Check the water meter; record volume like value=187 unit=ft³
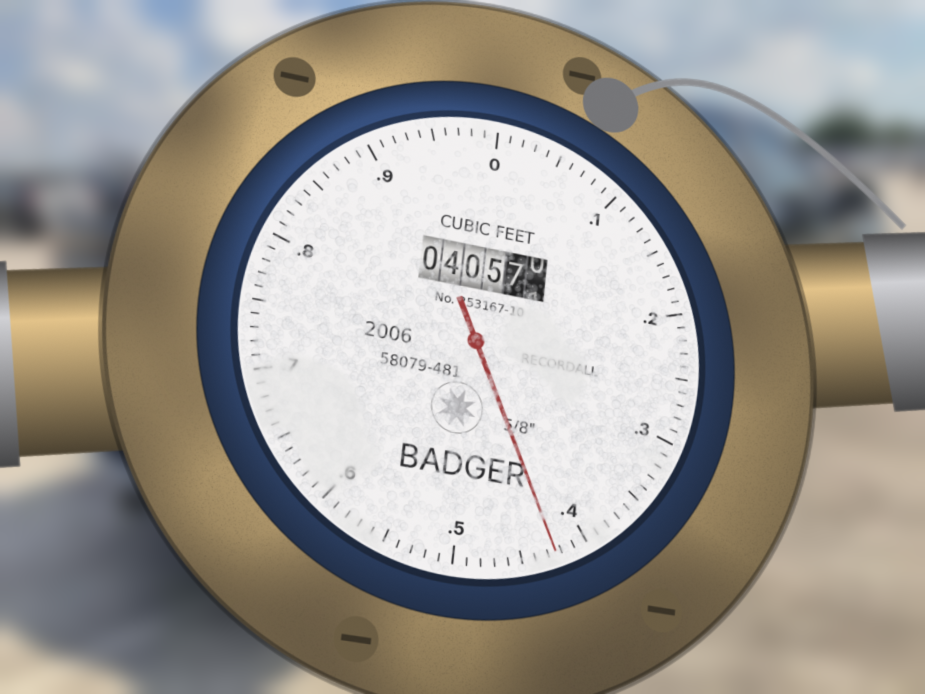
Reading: value=40570.42 unit=ft³
